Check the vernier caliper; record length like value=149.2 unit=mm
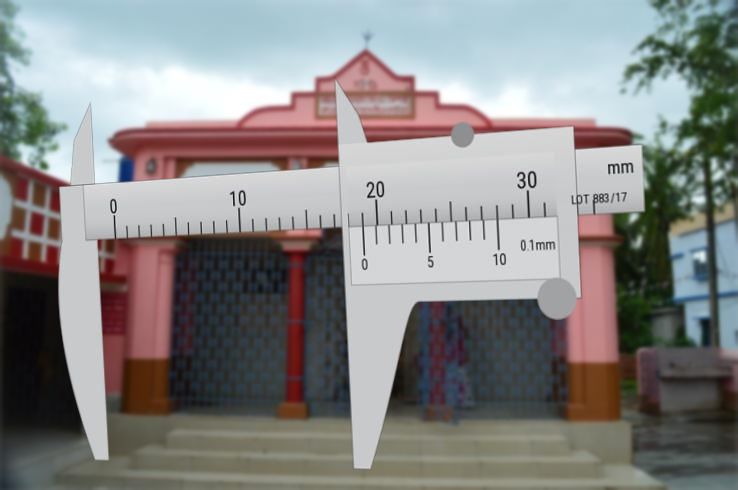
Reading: value=19.0 unit=mm
